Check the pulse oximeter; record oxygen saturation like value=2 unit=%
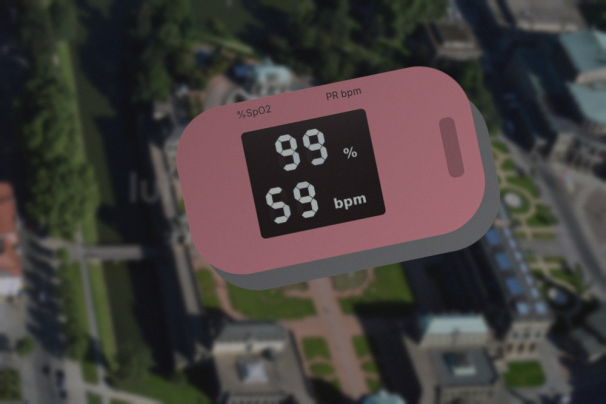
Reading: value=99 unit=%
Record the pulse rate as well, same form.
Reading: value=59 unit=bpm
